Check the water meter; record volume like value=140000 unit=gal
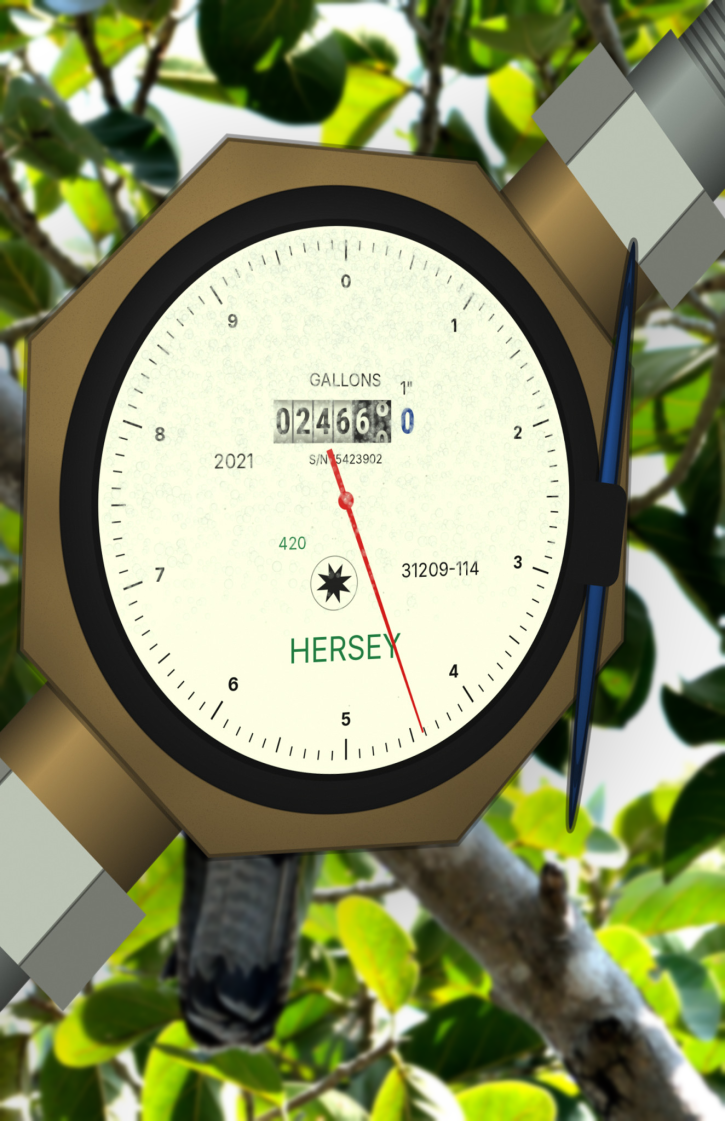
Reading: value=246684.4 unit=gal
